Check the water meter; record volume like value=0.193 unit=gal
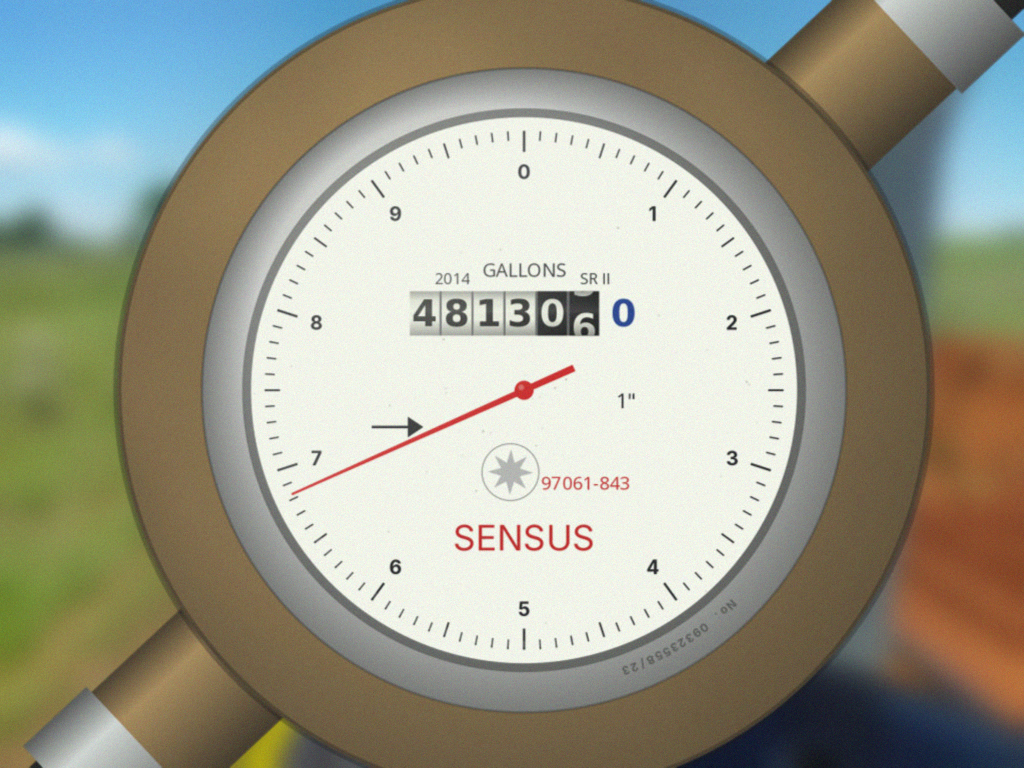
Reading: value=4813056.8 unit=gal
